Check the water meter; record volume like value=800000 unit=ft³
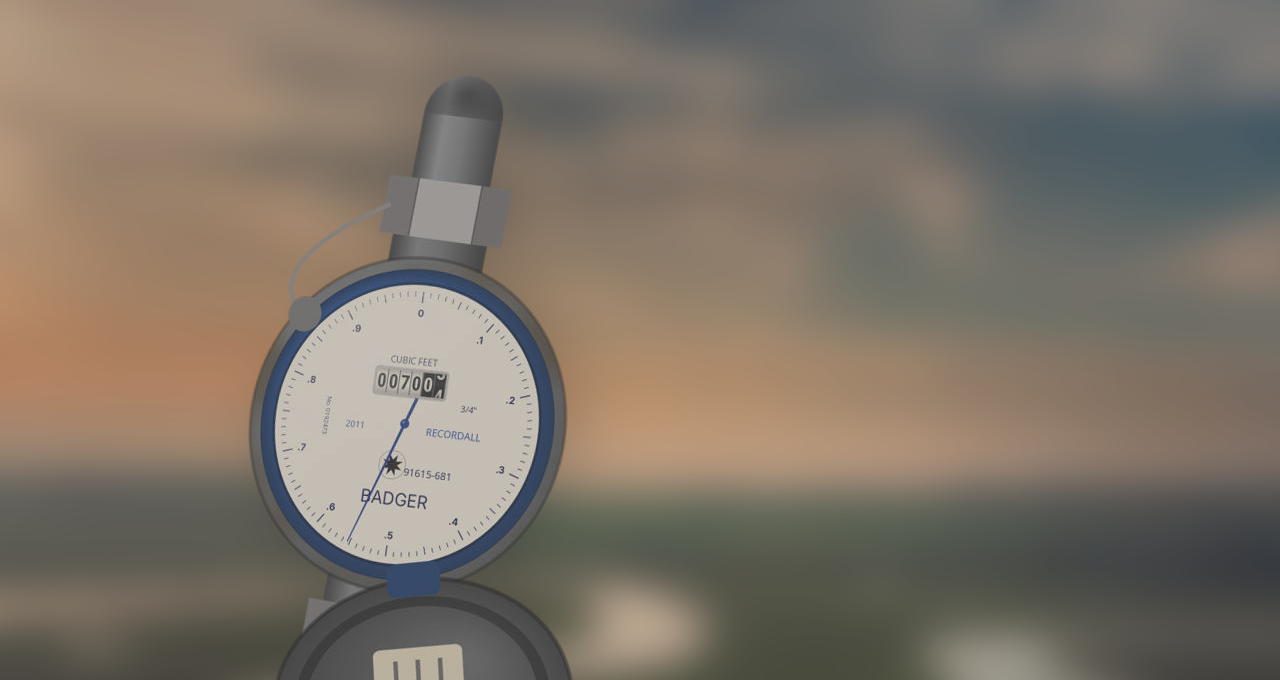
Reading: value=7003.55 unit=ft³
